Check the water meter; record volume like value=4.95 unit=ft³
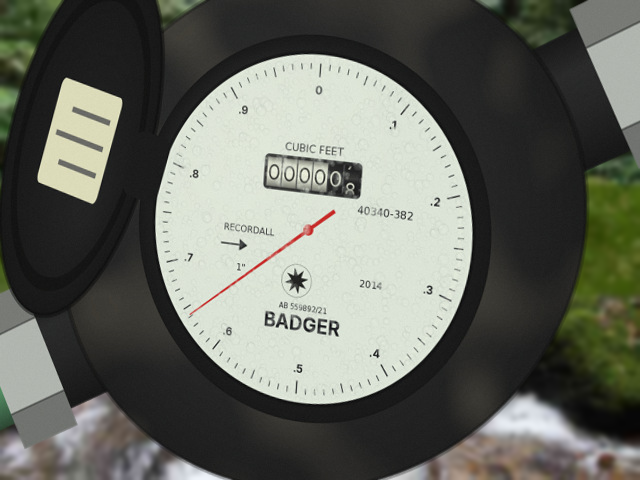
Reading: value=7.64 unit=ft³
